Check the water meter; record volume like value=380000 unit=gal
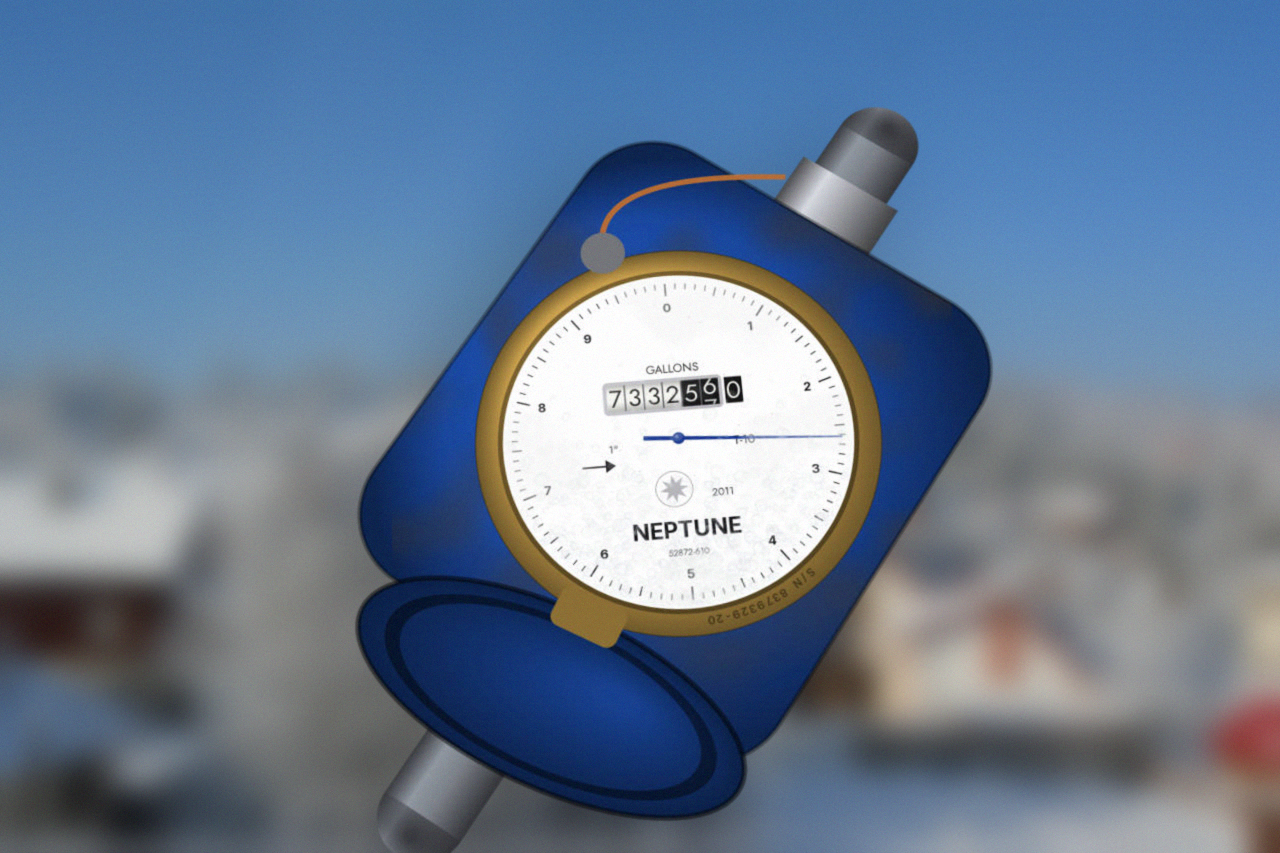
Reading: value=7332562.6 unit=gal
